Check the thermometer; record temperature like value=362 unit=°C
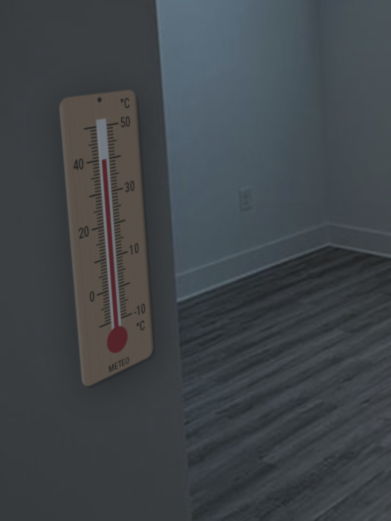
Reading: value=40 unit=°C
